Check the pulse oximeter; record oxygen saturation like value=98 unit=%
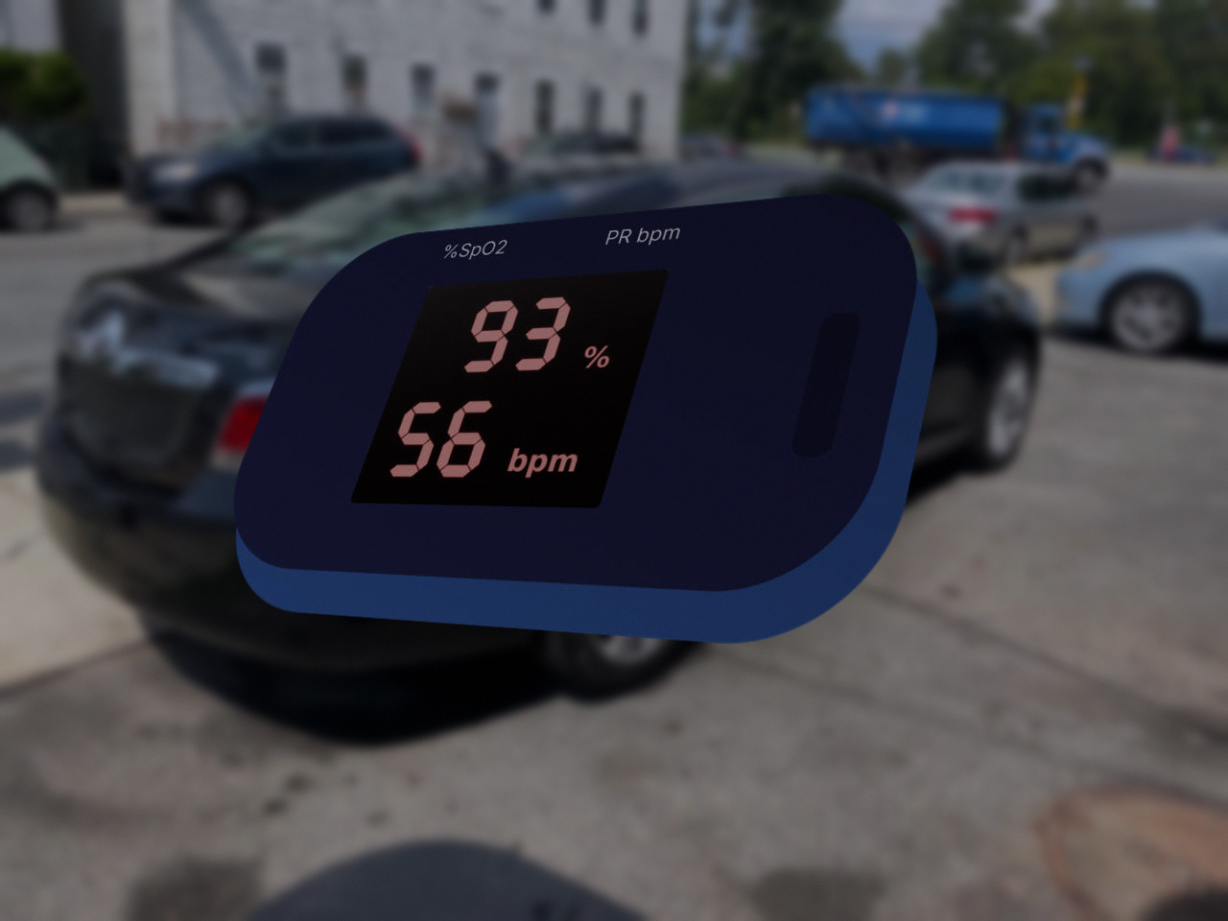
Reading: value=93 unit=%
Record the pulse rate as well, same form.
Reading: value=56 unit=bpm
